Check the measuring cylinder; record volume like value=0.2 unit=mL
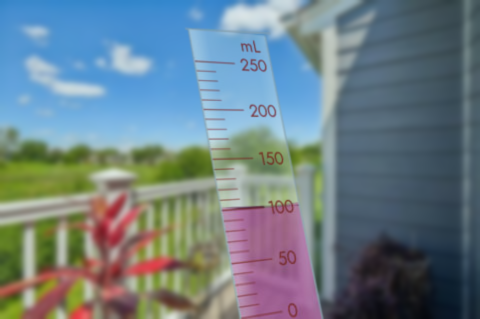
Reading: value=100 unit=mL
